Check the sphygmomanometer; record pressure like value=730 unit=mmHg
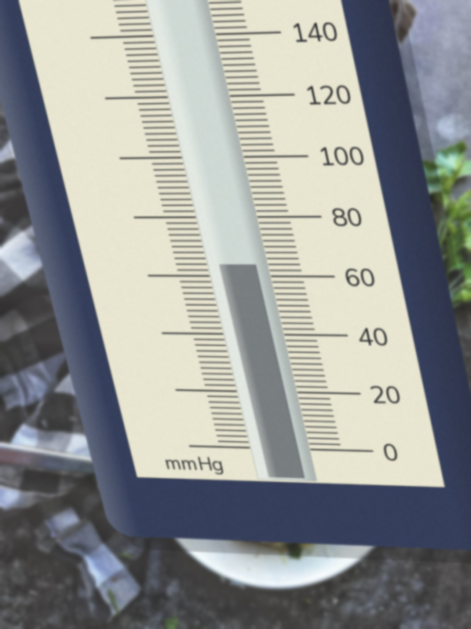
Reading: value=64 unit=mmHg
